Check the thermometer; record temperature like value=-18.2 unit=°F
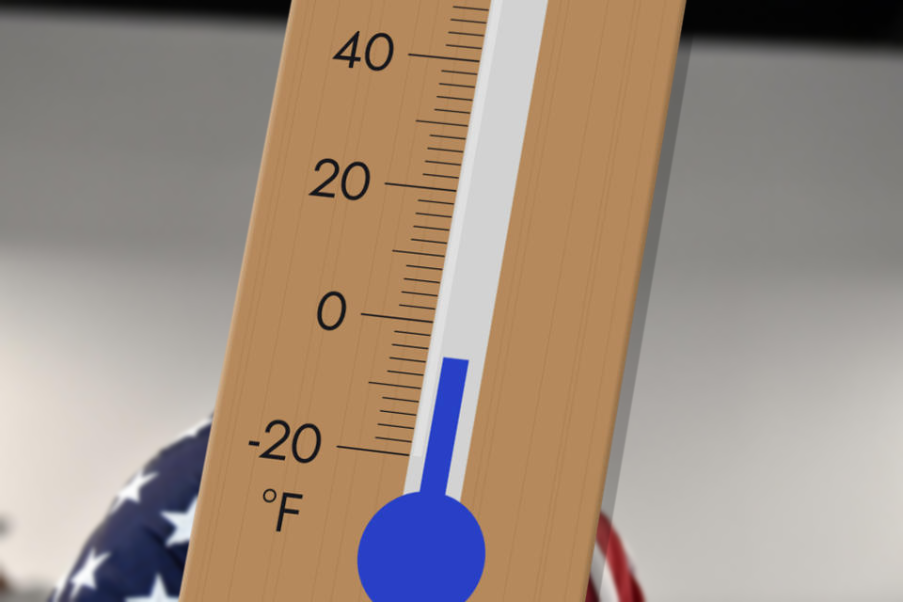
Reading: value=-5 unit=°F
